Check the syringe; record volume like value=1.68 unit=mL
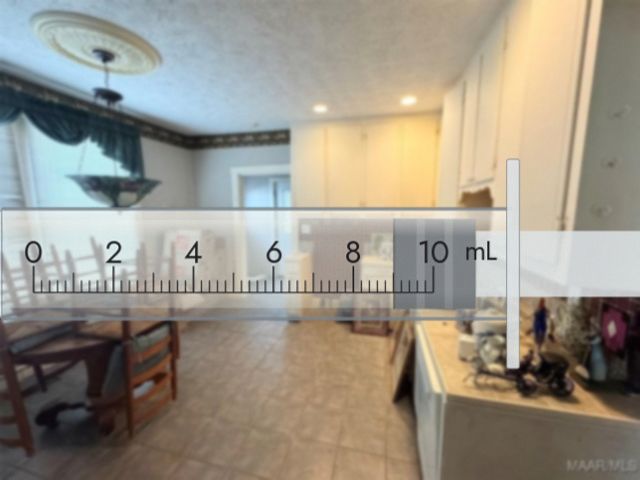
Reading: value=9 unit=mL
